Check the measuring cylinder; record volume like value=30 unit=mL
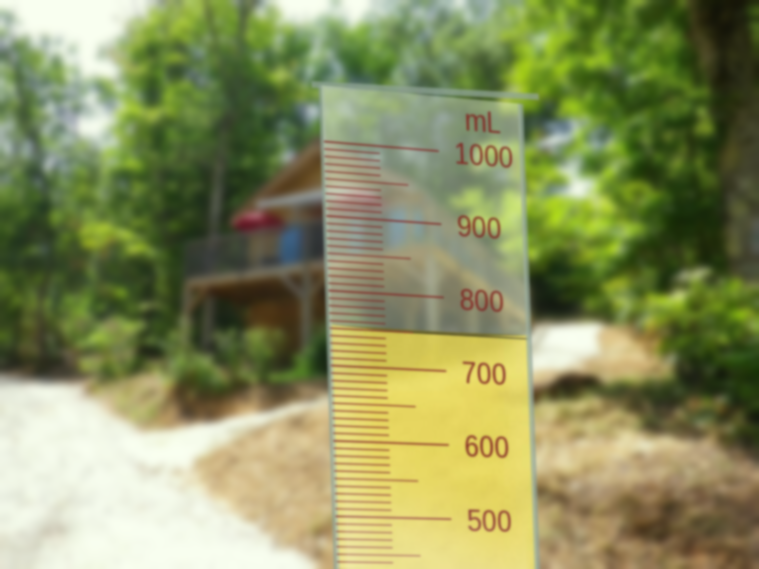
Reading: value=750 unit=mL
